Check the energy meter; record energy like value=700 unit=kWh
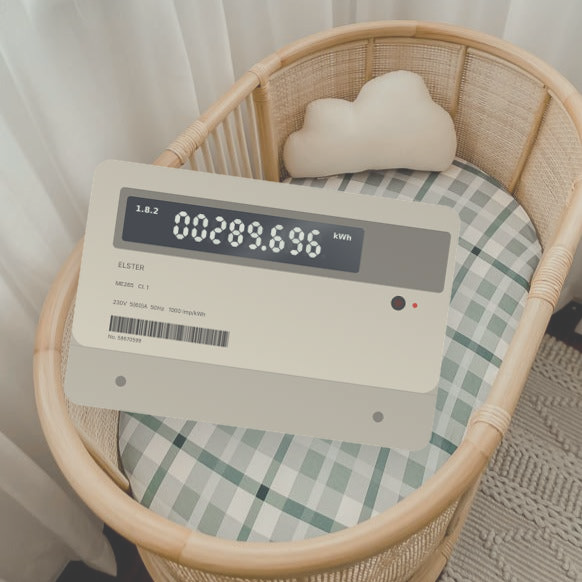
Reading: value=289.696 unit=kWh
